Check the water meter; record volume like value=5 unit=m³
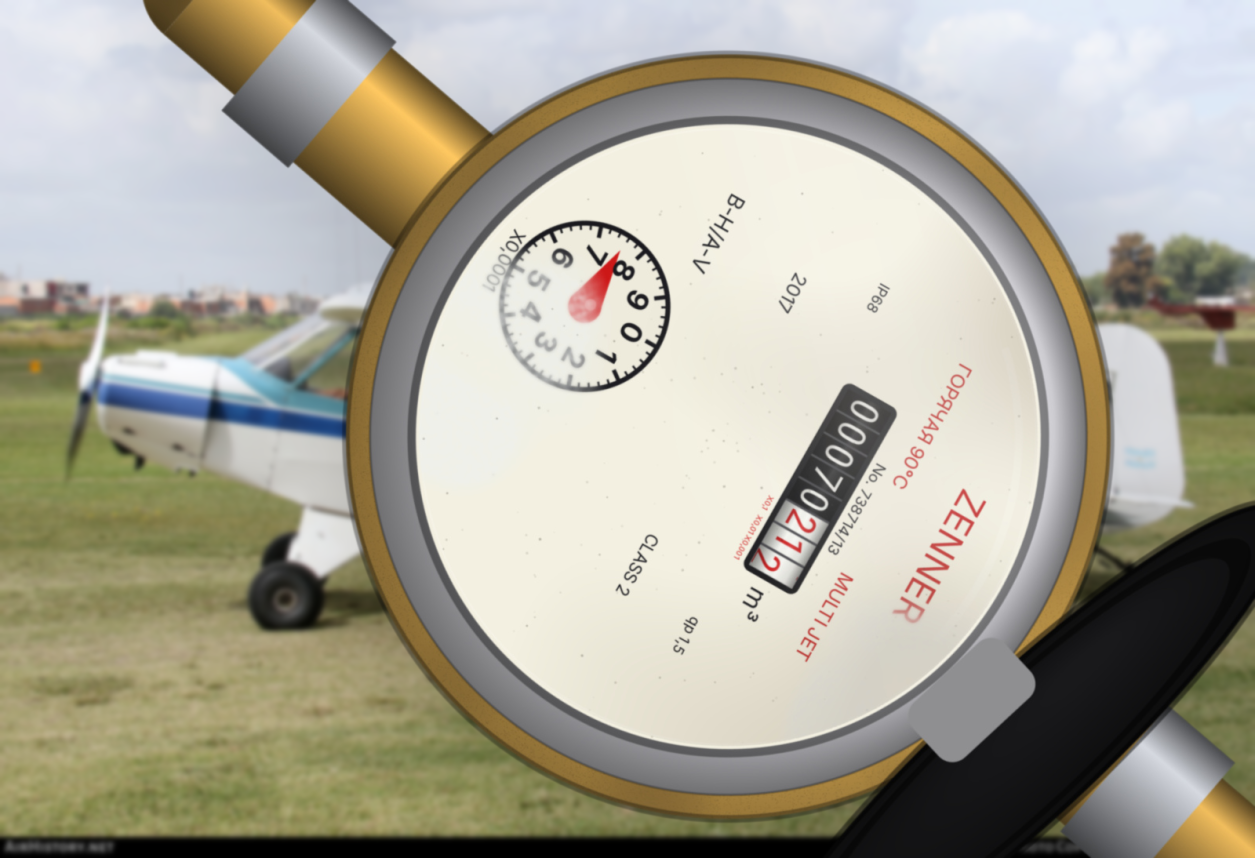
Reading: value=70.2117 unit=m³
